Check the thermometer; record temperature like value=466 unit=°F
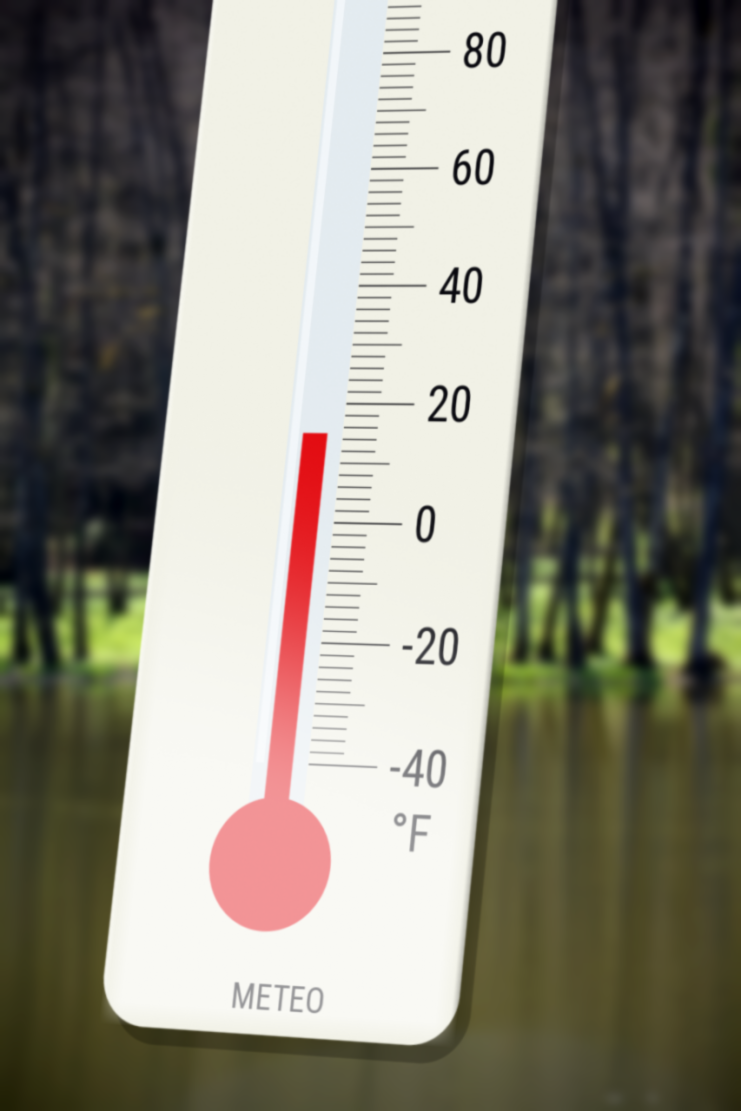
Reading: value=15 unit=°F
